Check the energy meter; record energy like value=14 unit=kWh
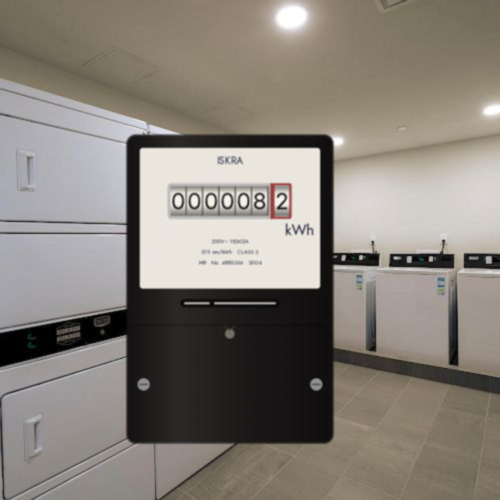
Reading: value=8.2 unit=kWh
